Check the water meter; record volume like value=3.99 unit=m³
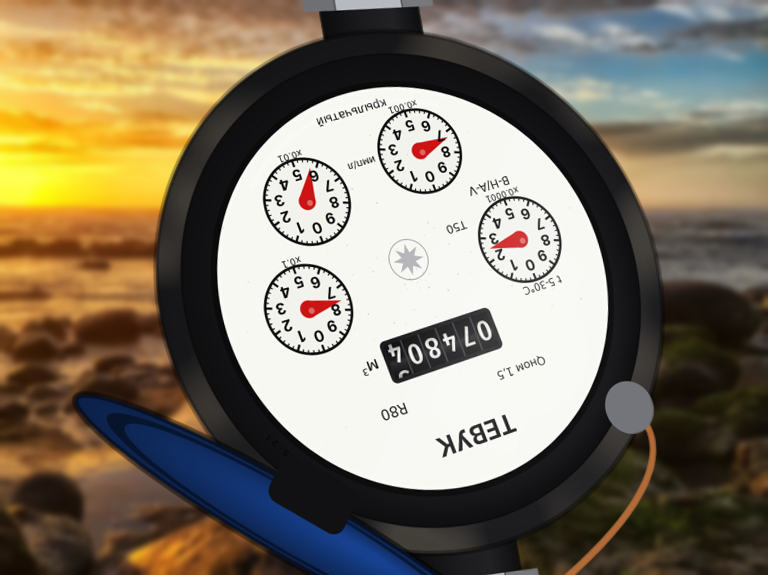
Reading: value=74803.7572 unit=m³
